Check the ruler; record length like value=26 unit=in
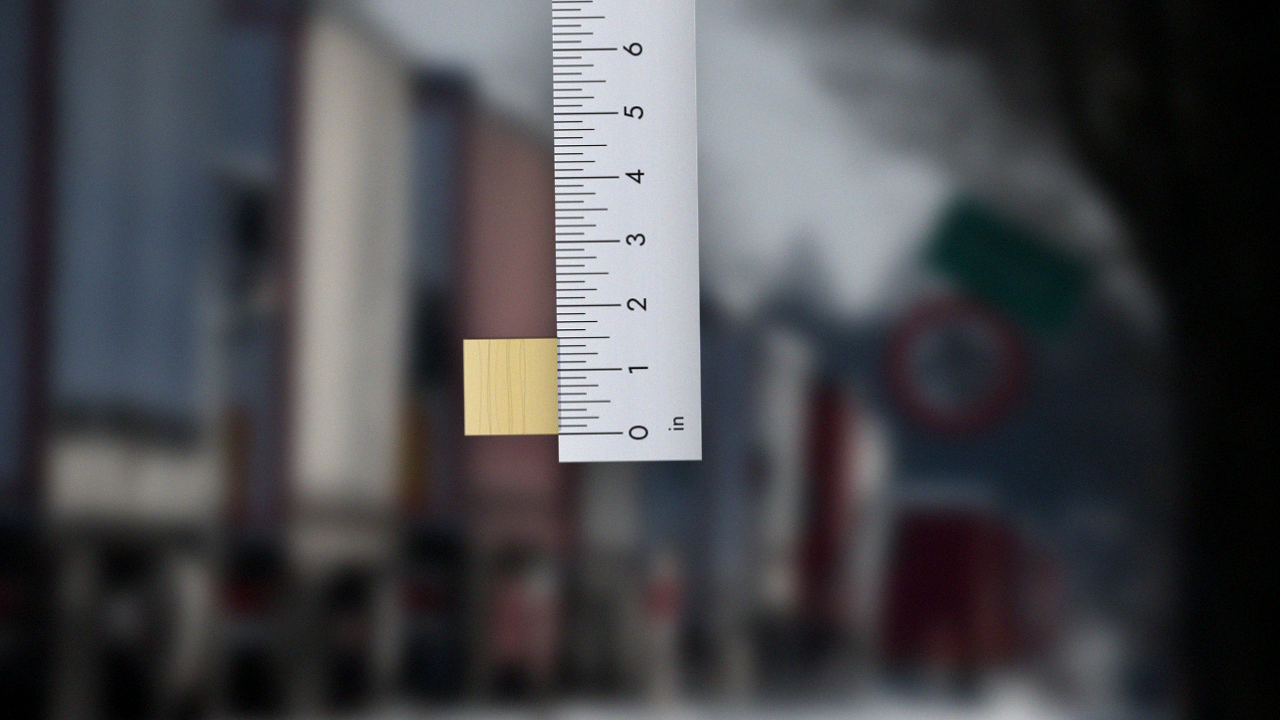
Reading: value=1.5 unit=in
